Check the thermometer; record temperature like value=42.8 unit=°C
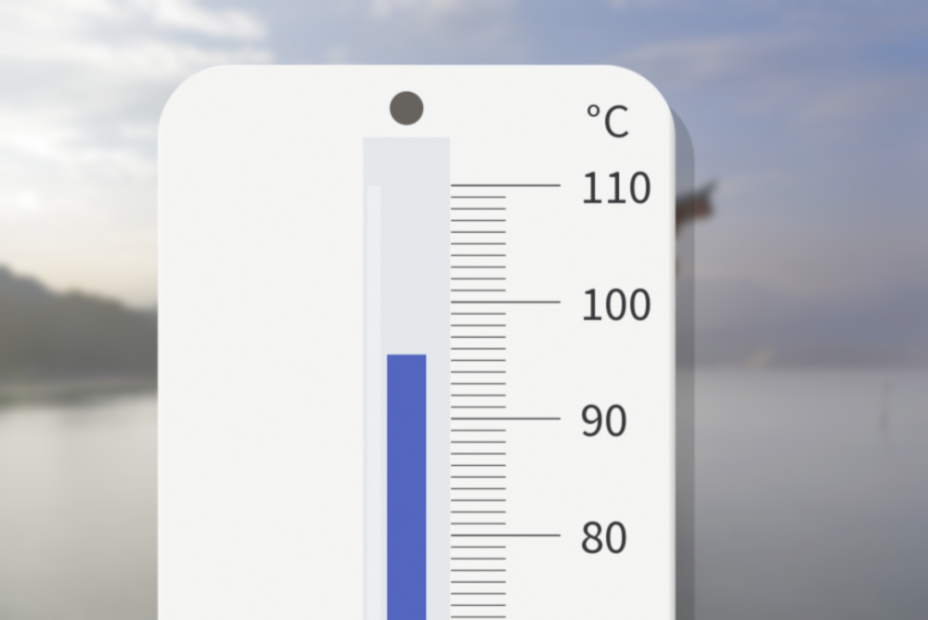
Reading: value=95.5 unit=°C
